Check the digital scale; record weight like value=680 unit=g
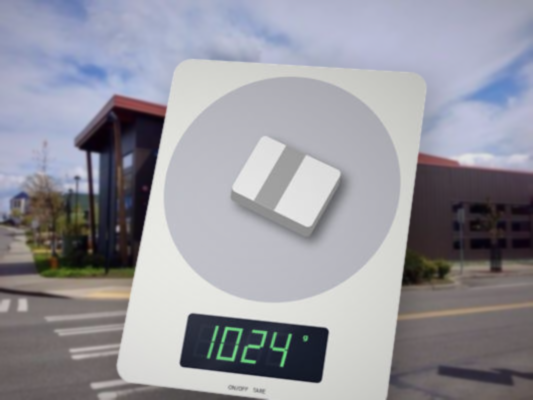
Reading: value=1024 unit=g
